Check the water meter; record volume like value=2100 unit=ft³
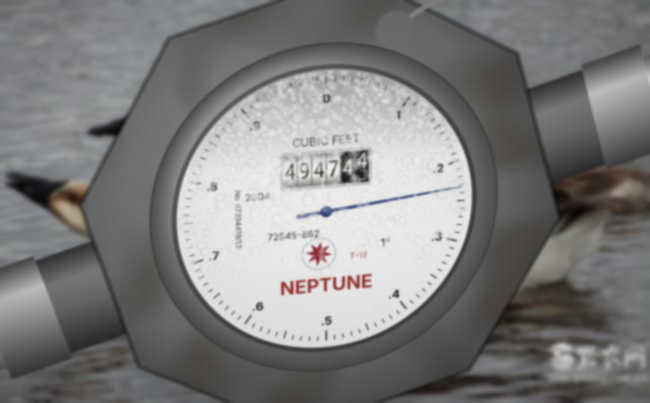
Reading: value=494744.23 unit=ft³
